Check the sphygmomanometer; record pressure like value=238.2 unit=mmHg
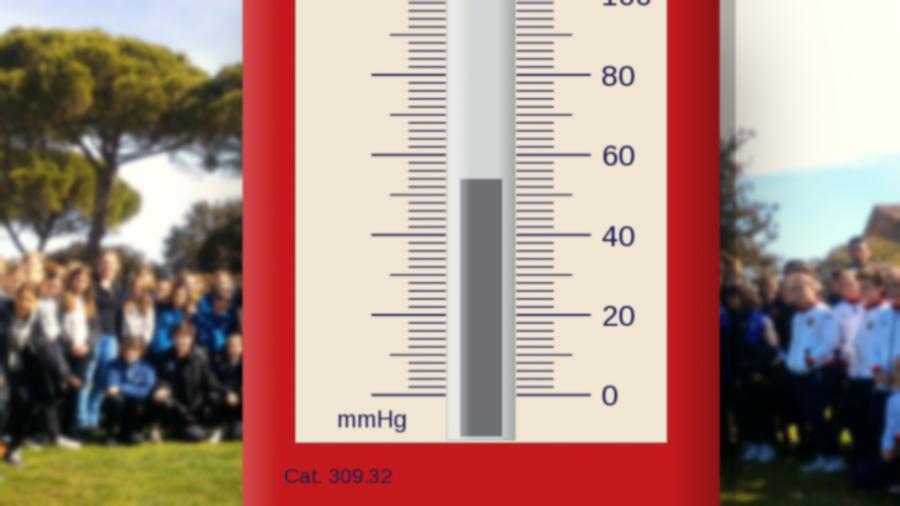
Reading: value=54 unit=mmHg
